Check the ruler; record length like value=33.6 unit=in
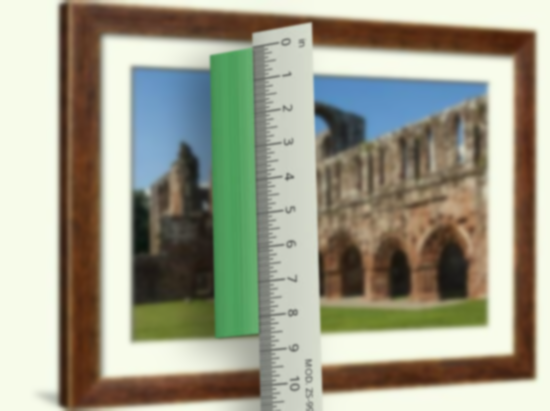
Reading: value=8.5 unit=in
